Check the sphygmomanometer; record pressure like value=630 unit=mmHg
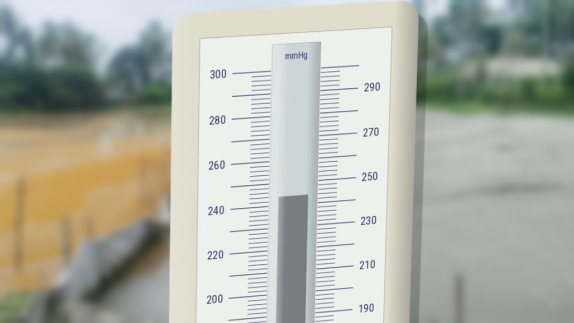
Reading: value=244 unit=mmHg
